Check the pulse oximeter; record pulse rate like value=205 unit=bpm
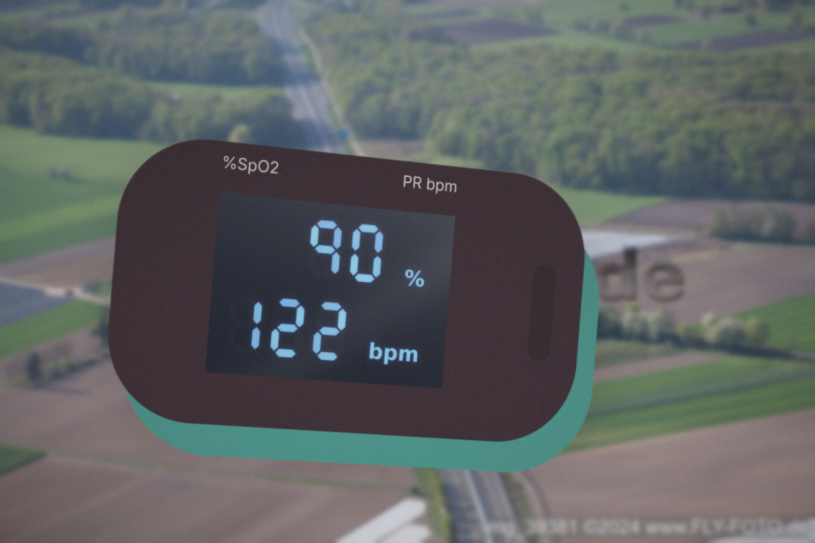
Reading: value=122 unit=bpm
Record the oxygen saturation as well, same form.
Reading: value=90 unit=%
